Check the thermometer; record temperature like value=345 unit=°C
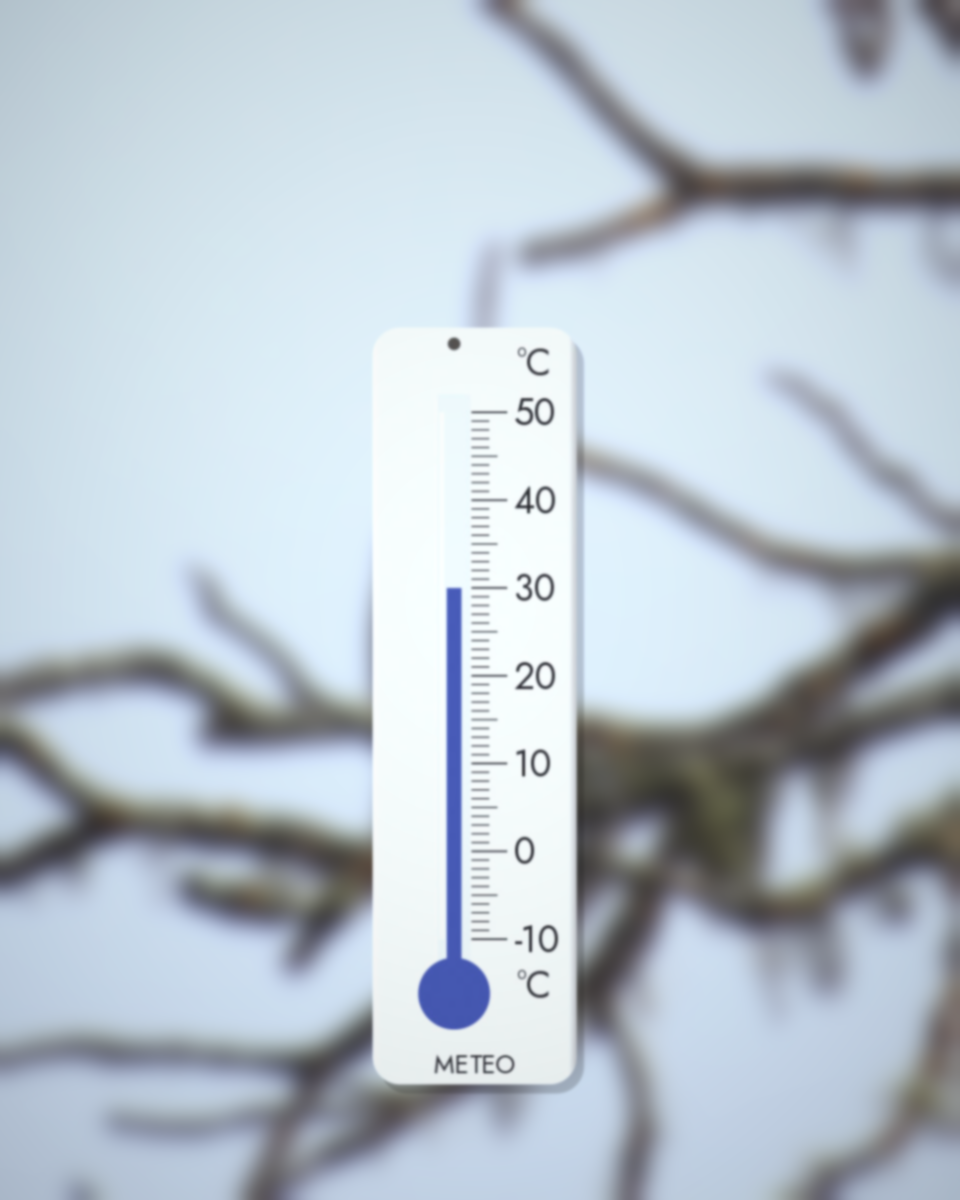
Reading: value=30 unit=°C
